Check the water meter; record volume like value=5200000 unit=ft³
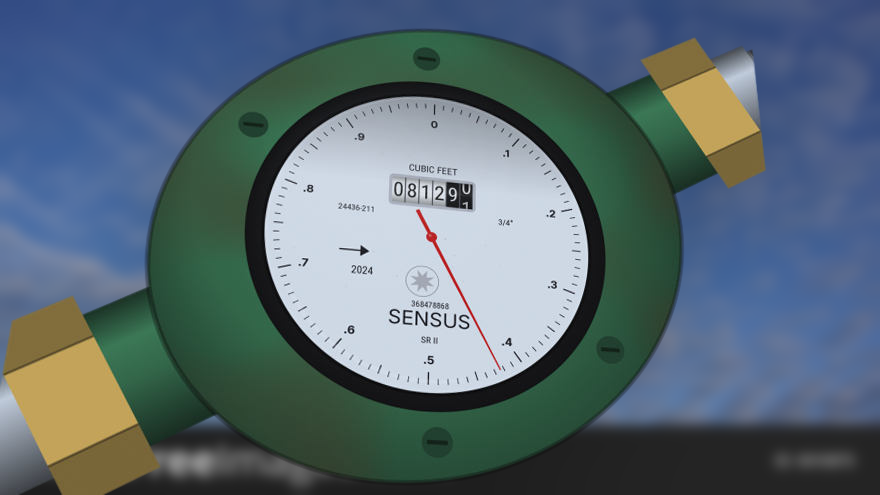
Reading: value=81290.42 unit=ft³
